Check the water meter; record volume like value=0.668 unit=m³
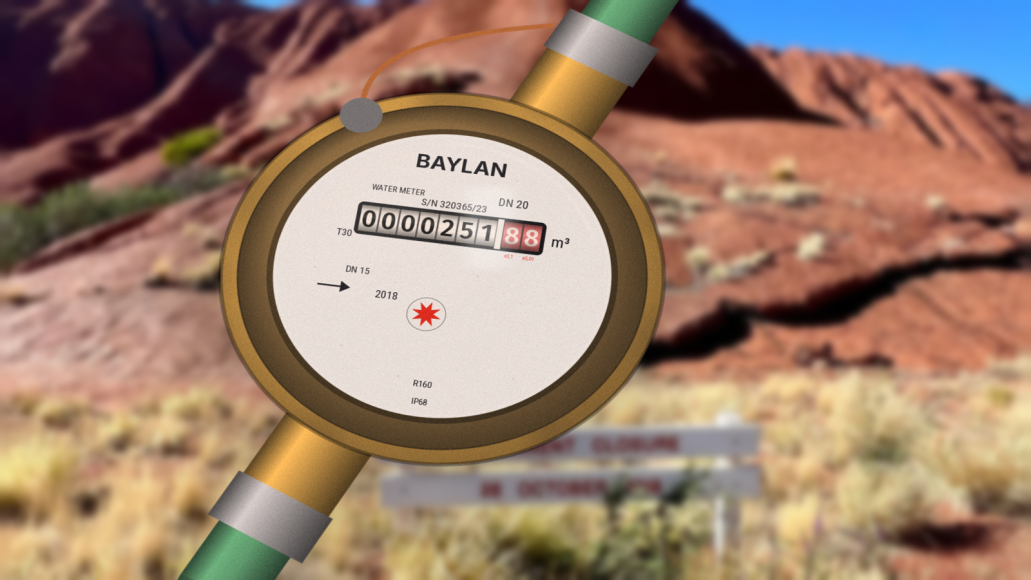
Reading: value=251.88 unit=m³
